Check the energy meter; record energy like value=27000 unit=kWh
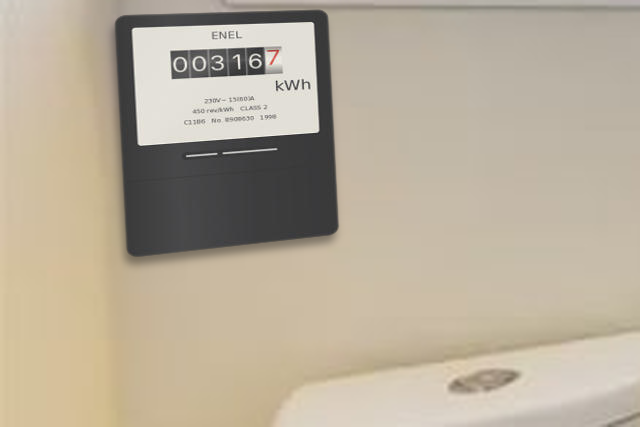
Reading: value=316.7 unit=kWh
